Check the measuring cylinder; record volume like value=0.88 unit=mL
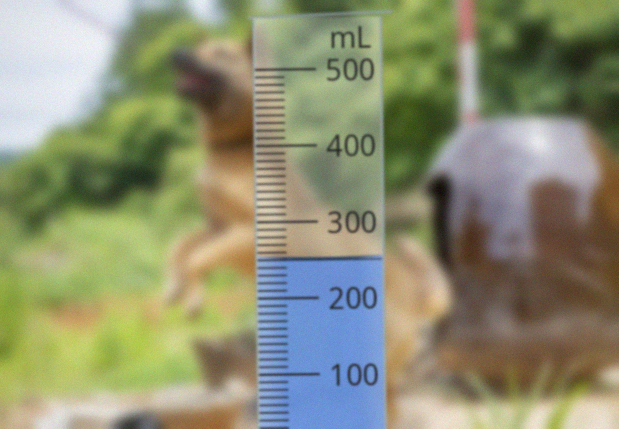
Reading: value=250 unit=mL
